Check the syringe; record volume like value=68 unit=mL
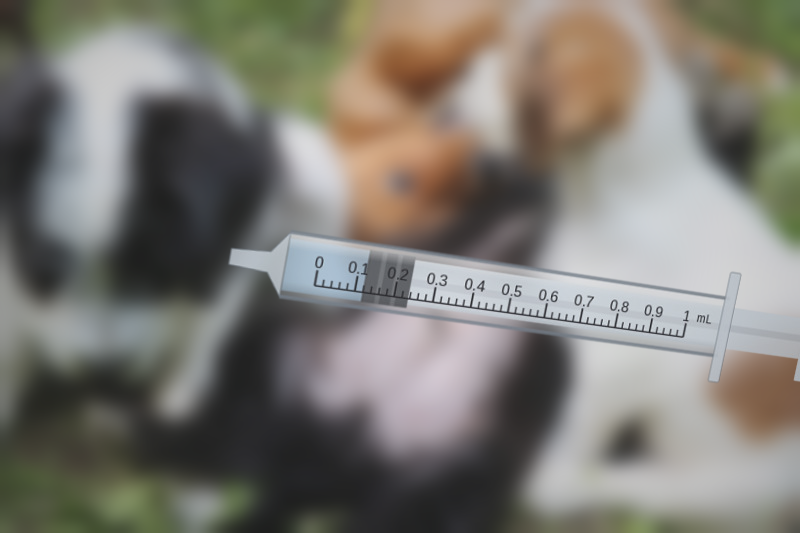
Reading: value=0.12 unit=mL
